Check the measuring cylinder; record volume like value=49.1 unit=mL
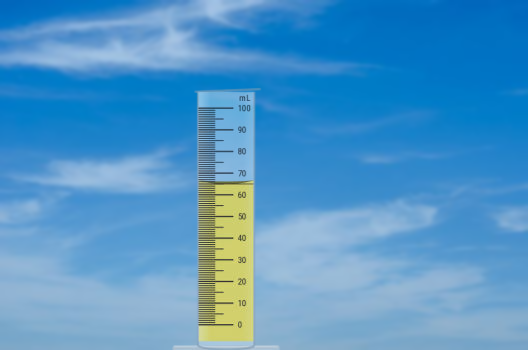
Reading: value=65 unit=mL
